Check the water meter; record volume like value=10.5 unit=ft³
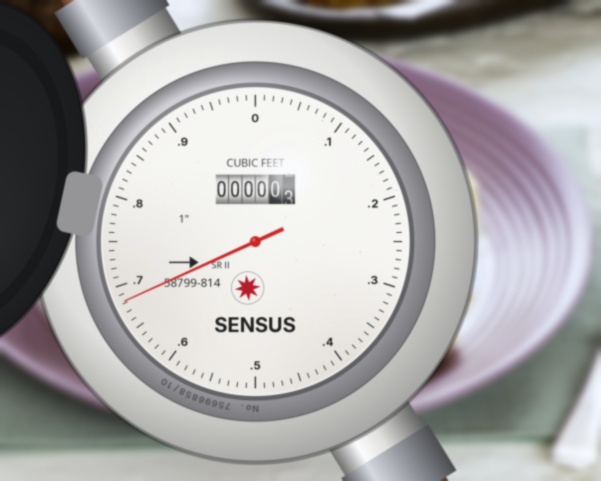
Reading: value=2.68 unit=ft³
